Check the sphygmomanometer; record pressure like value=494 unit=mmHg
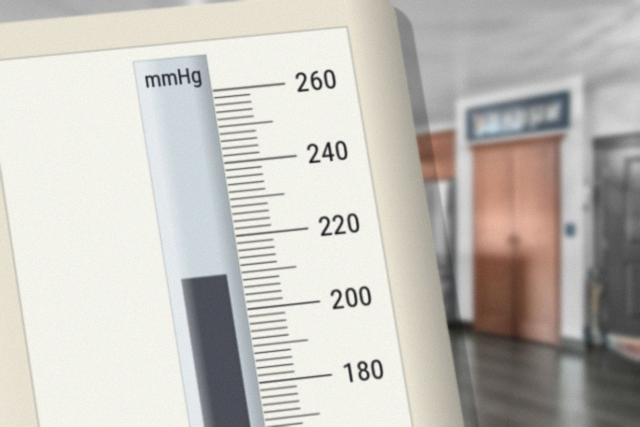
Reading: value=210 unit=mmHg
